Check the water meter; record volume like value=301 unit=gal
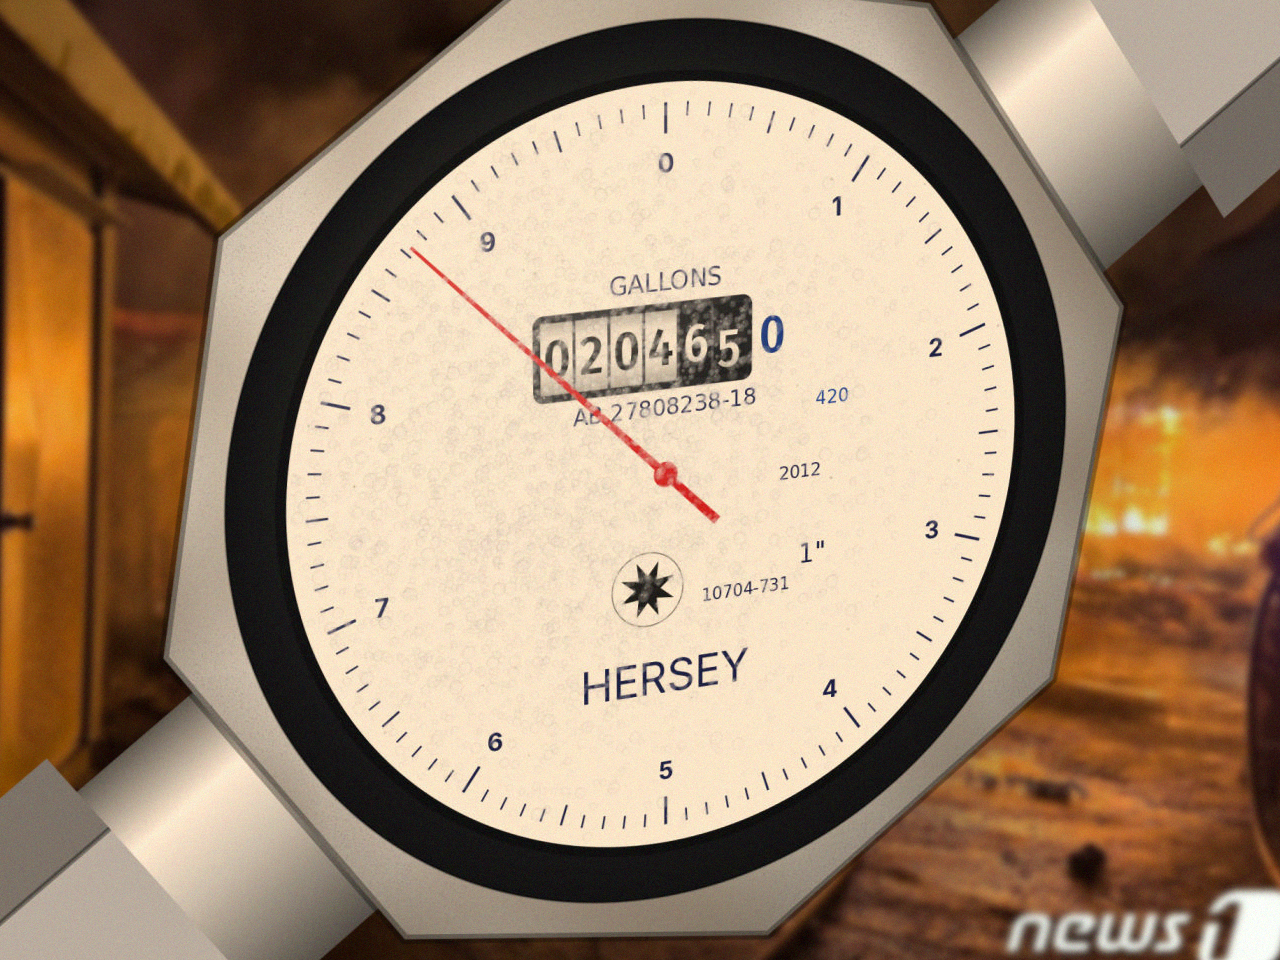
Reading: value=204648.7 unit=gal
